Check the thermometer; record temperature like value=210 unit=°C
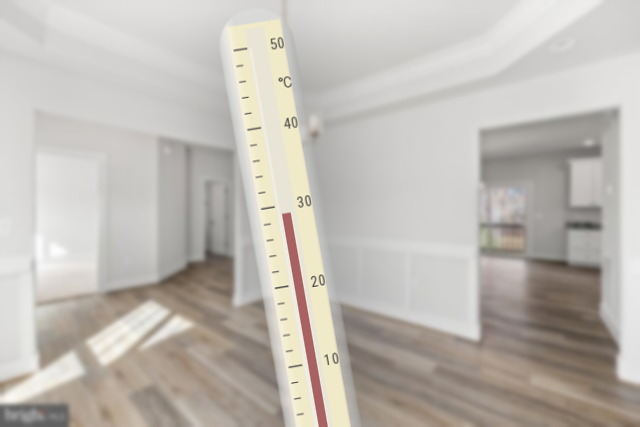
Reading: value=29 unit=°C
